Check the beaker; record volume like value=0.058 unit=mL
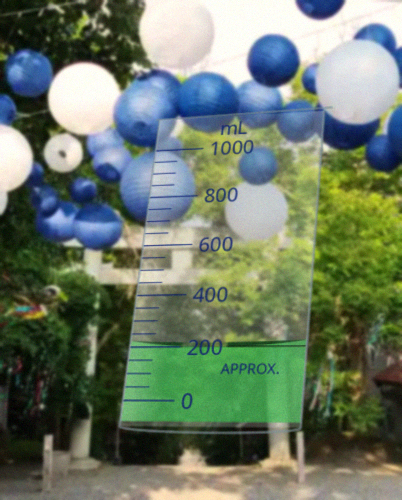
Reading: value=200 unit=mL
